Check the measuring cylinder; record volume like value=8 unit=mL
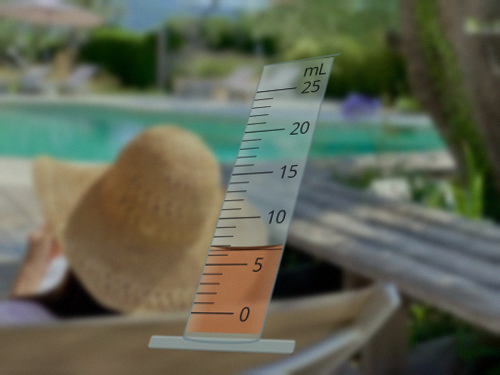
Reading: value=6.5 unit=mL
